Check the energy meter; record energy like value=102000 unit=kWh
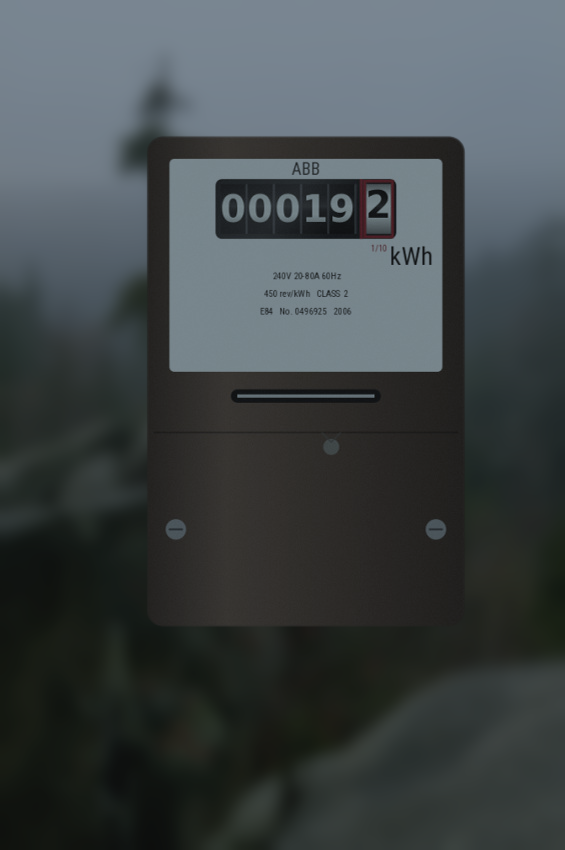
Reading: value=19.2 unit=kWh
